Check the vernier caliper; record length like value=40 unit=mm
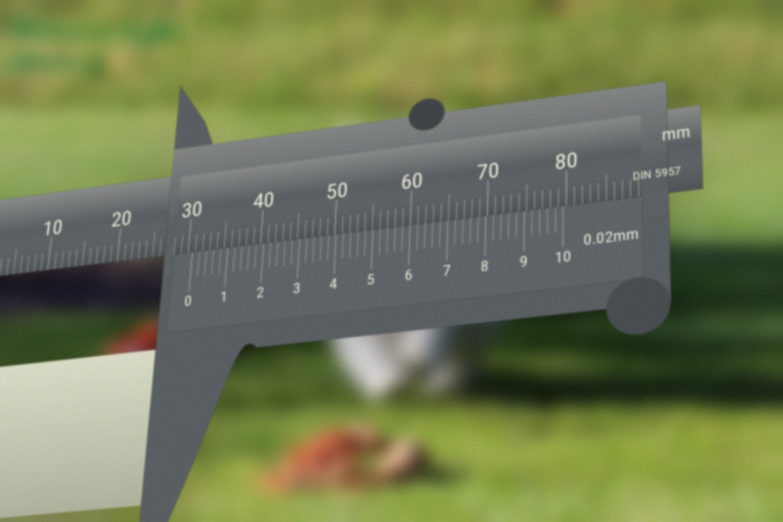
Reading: value=30.6 unit=mm
